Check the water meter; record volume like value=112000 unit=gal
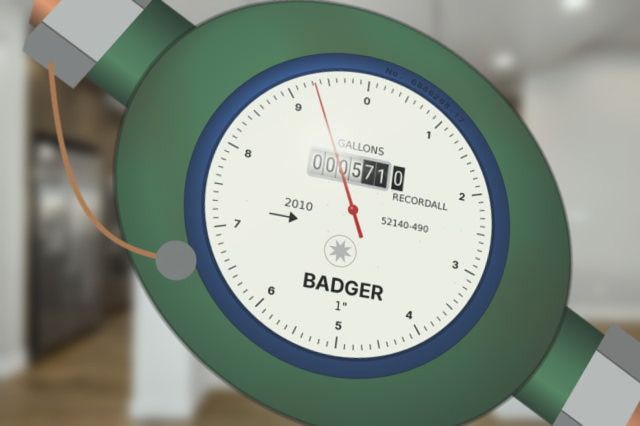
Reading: value=5709.3 unit=gal
